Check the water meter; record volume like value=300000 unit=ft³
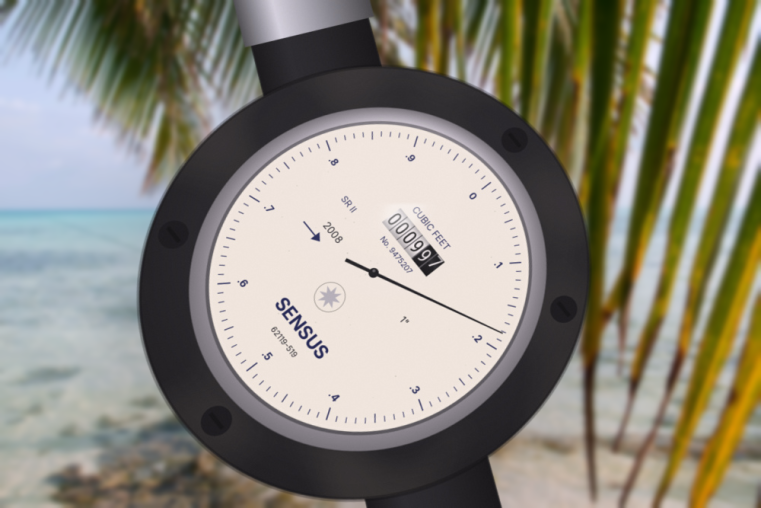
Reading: value=997.18 unit=ft³
